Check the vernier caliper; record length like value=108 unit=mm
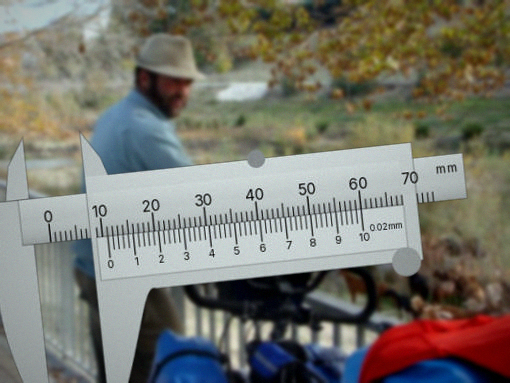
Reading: value=11.0 unit=mm
